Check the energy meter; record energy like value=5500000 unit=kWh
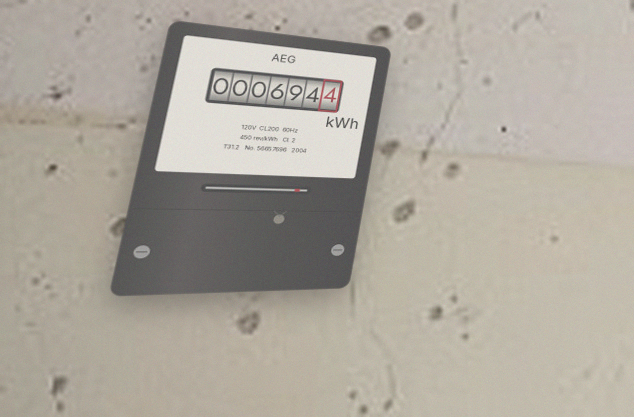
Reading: value=694.4 unit=kWh
